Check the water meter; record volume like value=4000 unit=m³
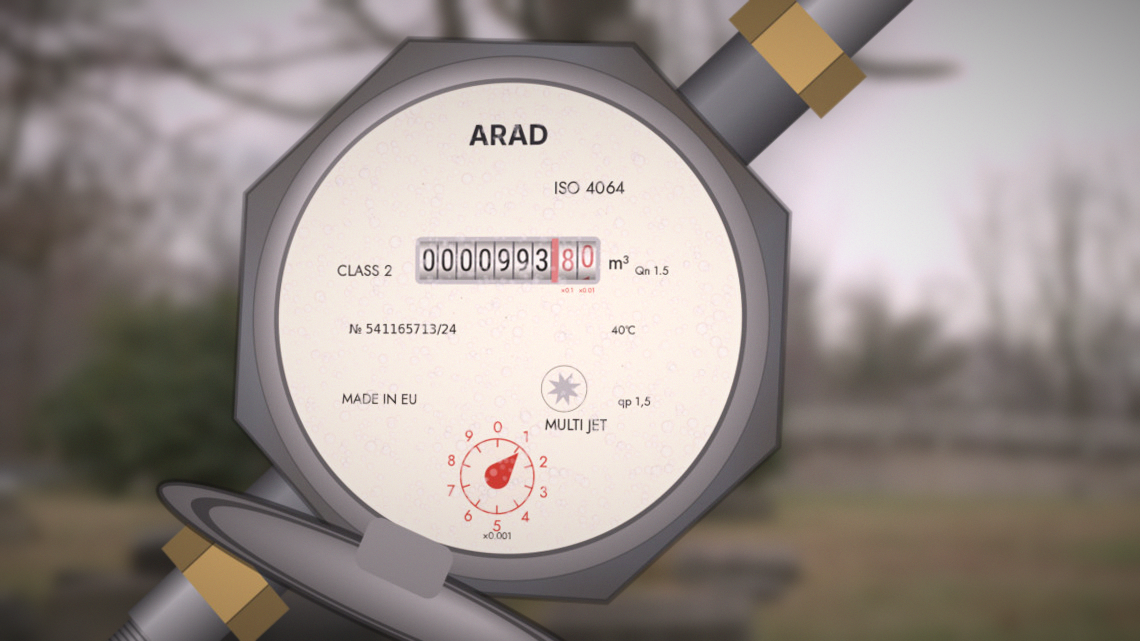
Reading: value=993.801 unit=m³
